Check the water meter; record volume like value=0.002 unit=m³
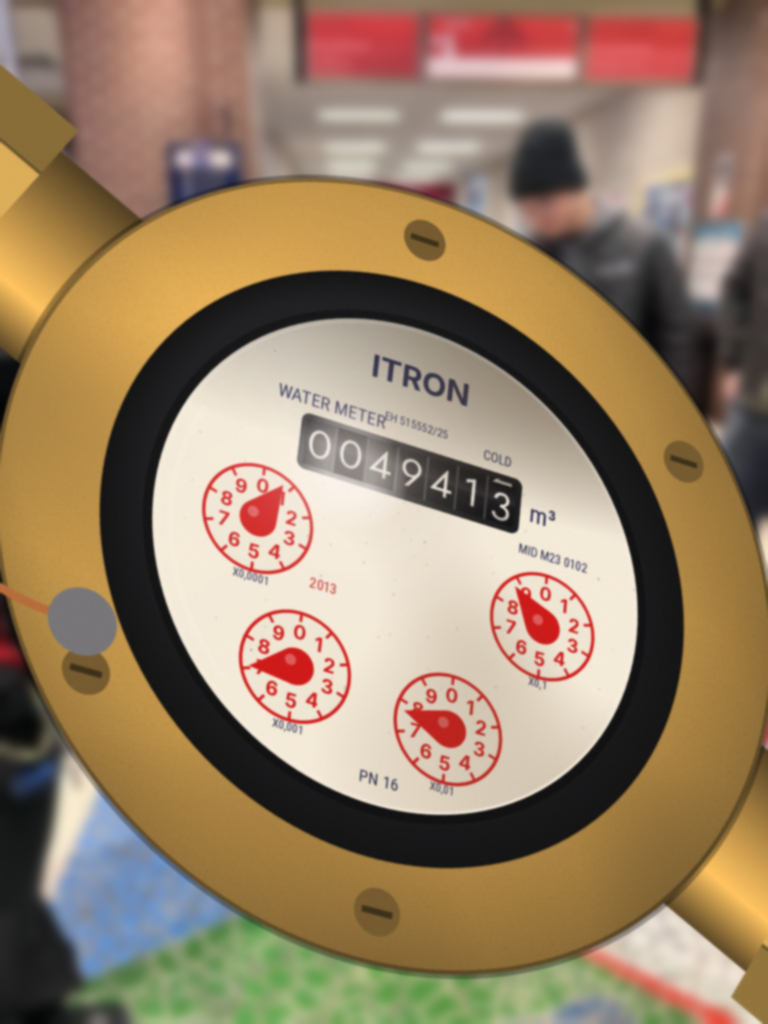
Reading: value=49412.8770 unit=m³
